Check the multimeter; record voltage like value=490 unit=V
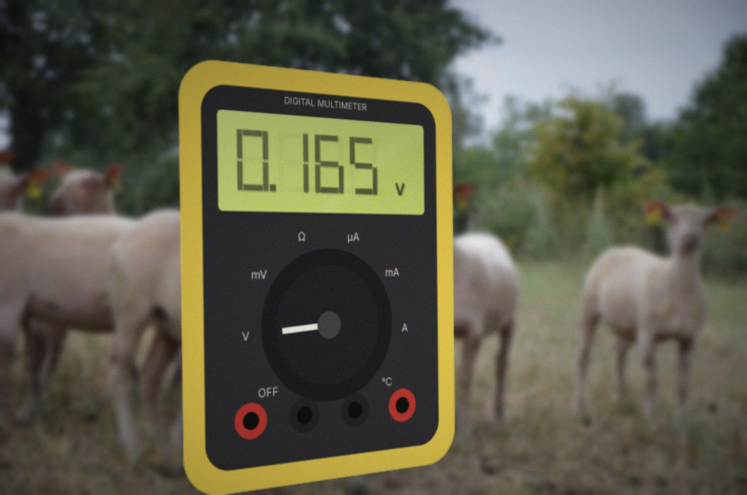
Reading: value=0.165 unit=V
